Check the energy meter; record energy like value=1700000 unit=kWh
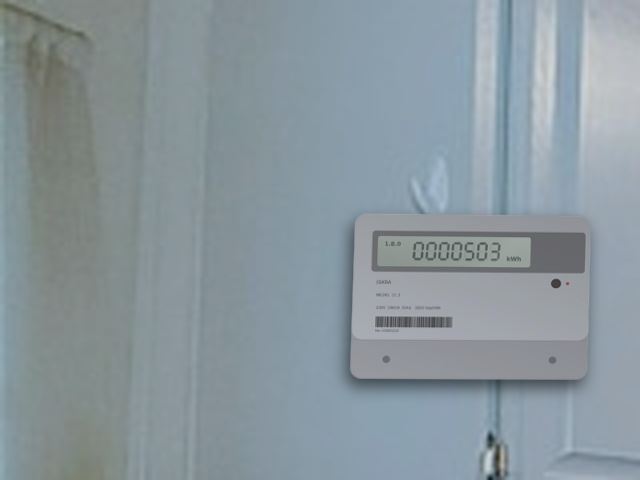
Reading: value=503 unit=kWh
